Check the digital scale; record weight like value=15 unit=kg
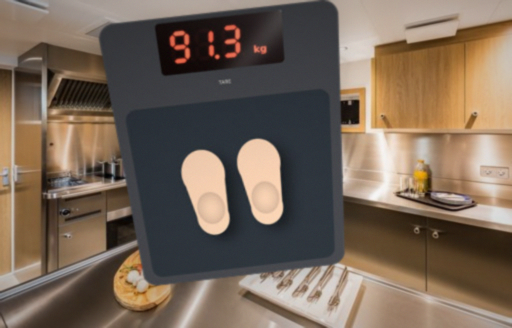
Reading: value=91.3 unit=kg
